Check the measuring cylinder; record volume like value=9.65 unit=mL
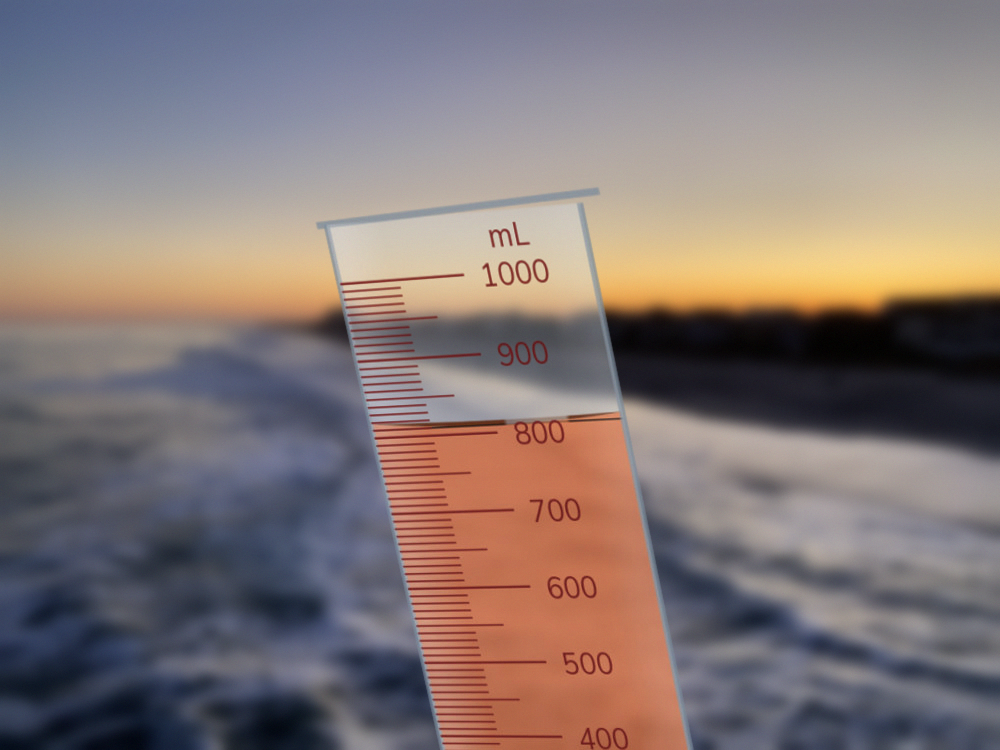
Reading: value=810 unit=mL
